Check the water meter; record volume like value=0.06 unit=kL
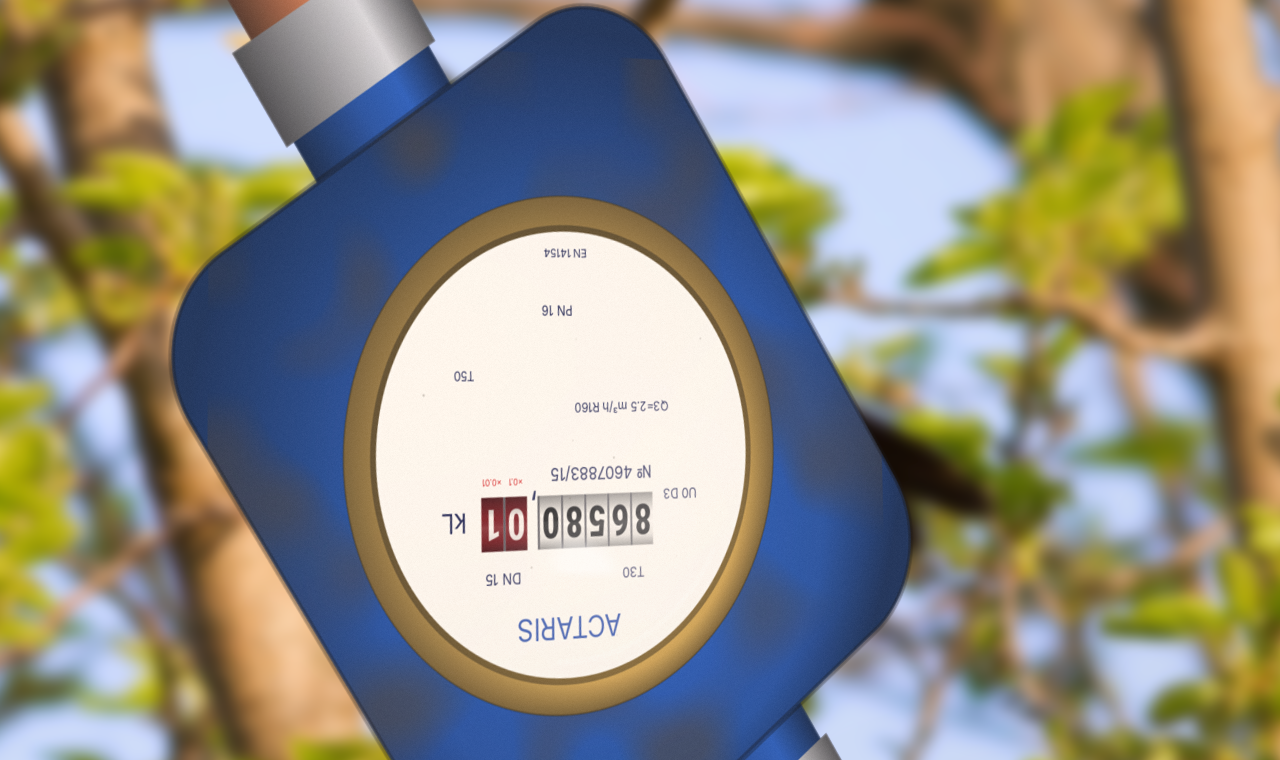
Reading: value=86580.01 unit=kL
